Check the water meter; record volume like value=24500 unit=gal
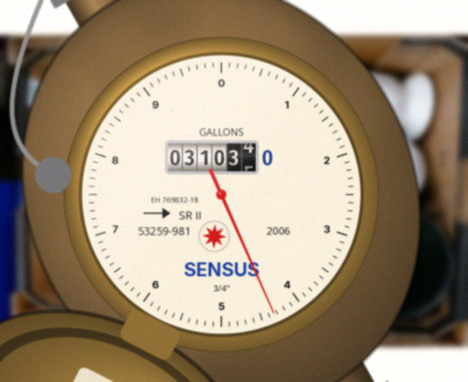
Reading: value=310344.3 unit=gal
